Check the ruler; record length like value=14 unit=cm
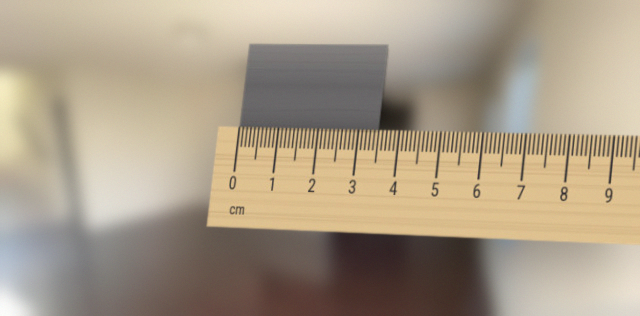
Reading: value=3.5 unit=cm
